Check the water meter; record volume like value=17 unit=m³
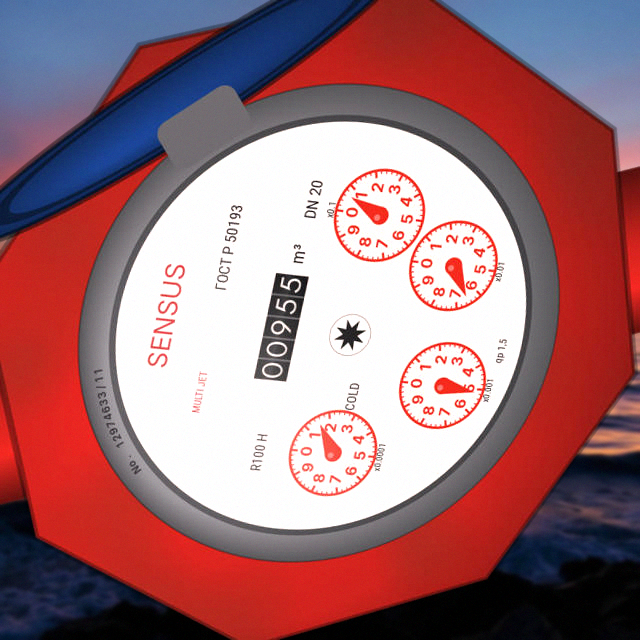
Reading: value=955.0651 unit=m³
